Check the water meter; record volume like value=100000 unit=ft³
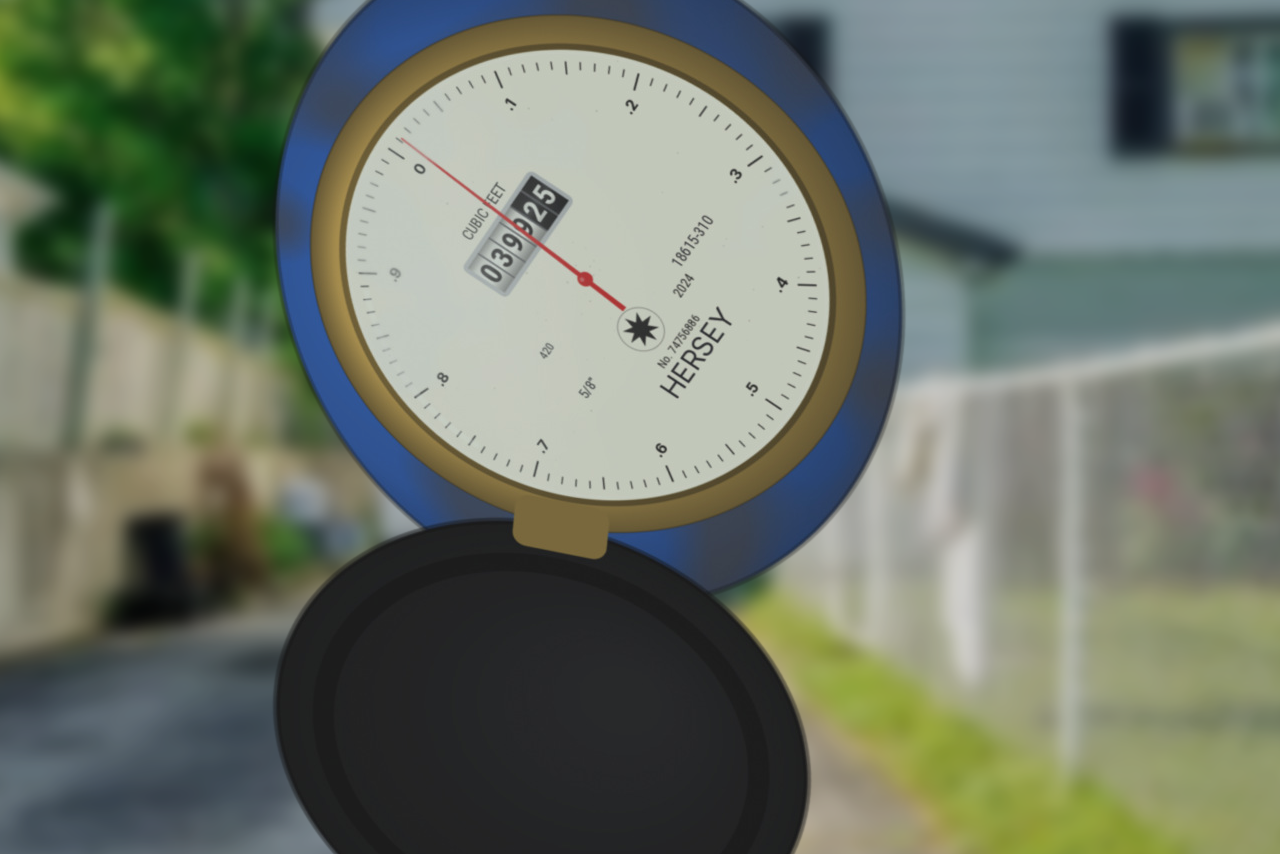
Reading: value=39925.01 unit=ft³
